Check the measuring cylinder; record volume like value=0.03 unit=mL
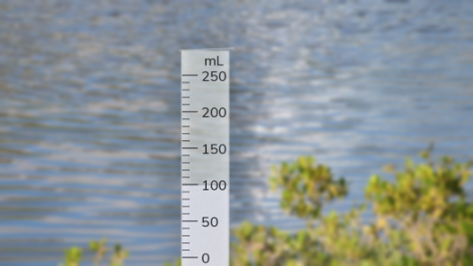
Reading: value=100 unit=mL
